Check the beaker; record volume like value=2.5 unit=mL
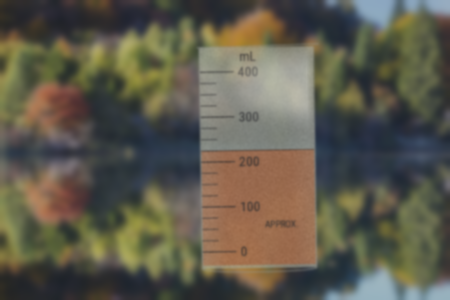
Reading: value=225 unit=mL
